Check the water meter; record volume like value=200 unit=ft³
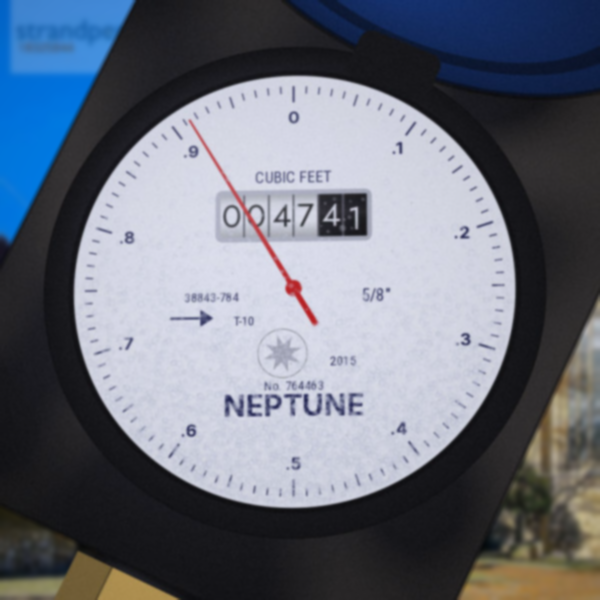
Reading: value=4740.91 unit=ft³
